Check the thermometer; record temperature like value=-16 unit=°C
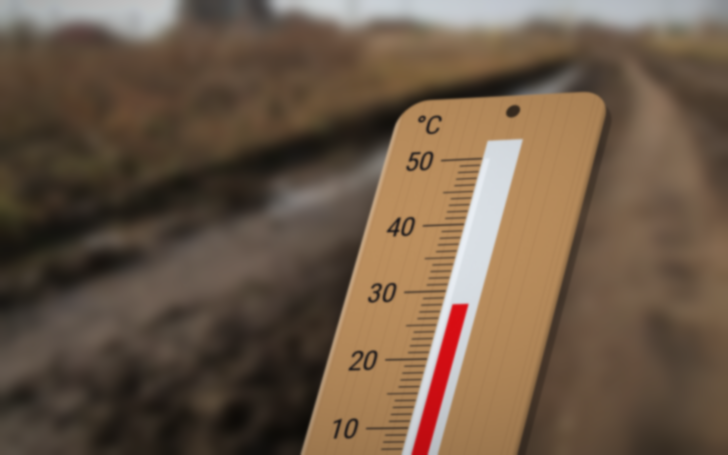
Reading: value=28 unit=°C
